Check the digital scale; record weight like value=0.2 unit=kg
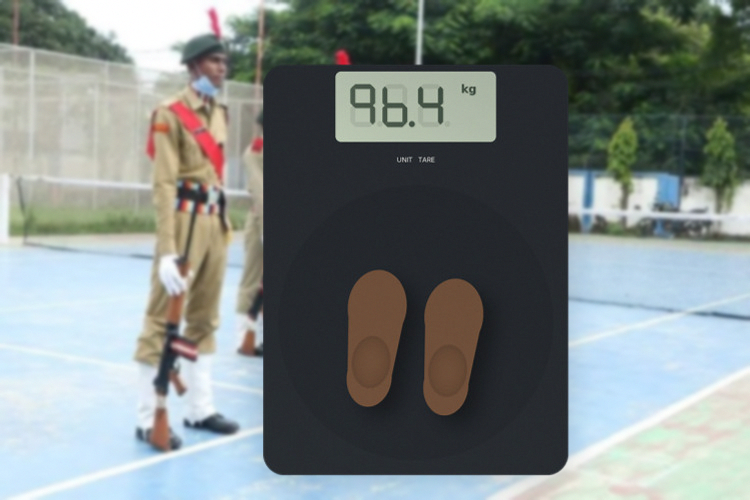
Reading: value=96.4 unit=kg
